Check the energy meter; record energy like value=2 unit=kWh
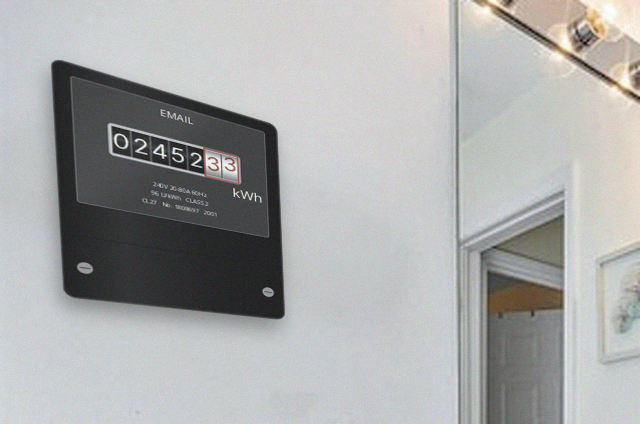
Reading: value=2452.33 unit=kWh
